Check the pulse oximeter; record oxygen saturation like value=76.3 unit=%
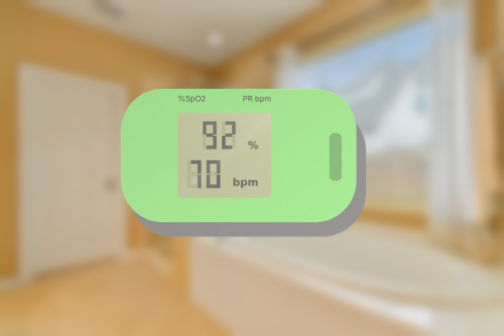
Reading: value=92 unit=%
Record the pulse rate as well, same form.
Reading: value=70 unit=bpm
